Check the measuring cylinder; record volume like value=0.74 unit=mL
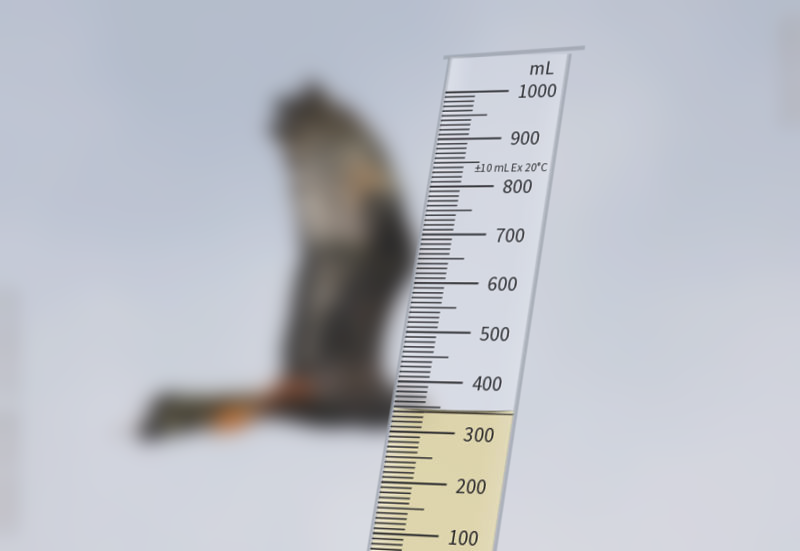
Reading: value=340 unit=mL
